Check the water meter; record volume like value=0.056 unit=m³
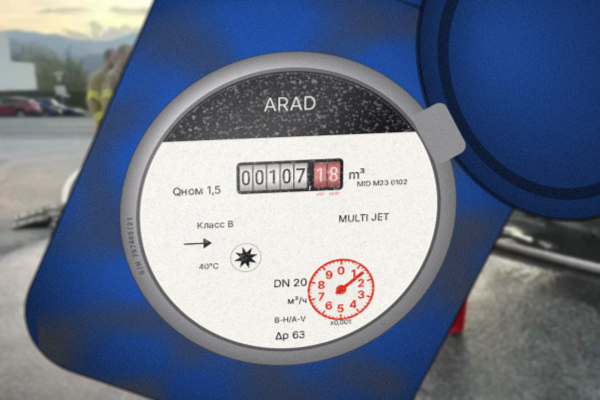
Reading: value=107.181 unit=m³
